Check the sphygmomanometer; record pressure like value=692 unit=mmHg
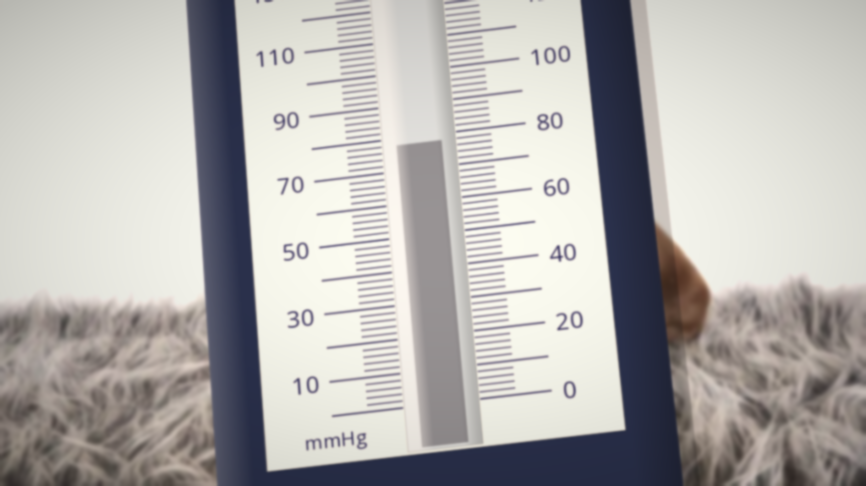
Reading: value=78 unit=mmHg
